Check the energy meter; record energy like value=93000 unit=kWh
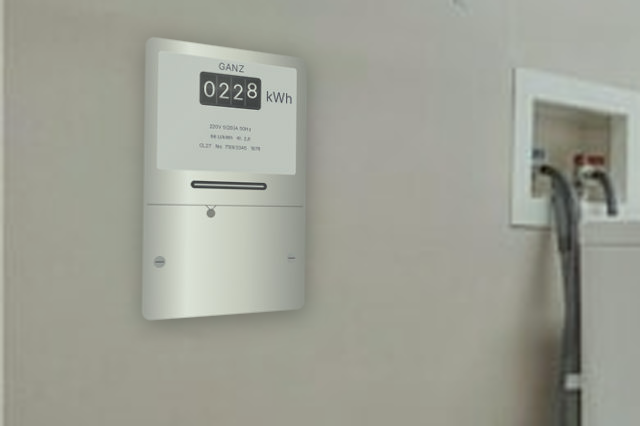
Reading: value=228 unit=kWh
